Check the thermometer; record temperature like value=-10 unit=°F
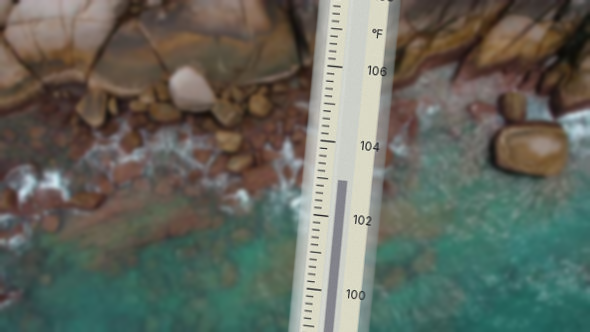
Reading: value=103 unit=°F
